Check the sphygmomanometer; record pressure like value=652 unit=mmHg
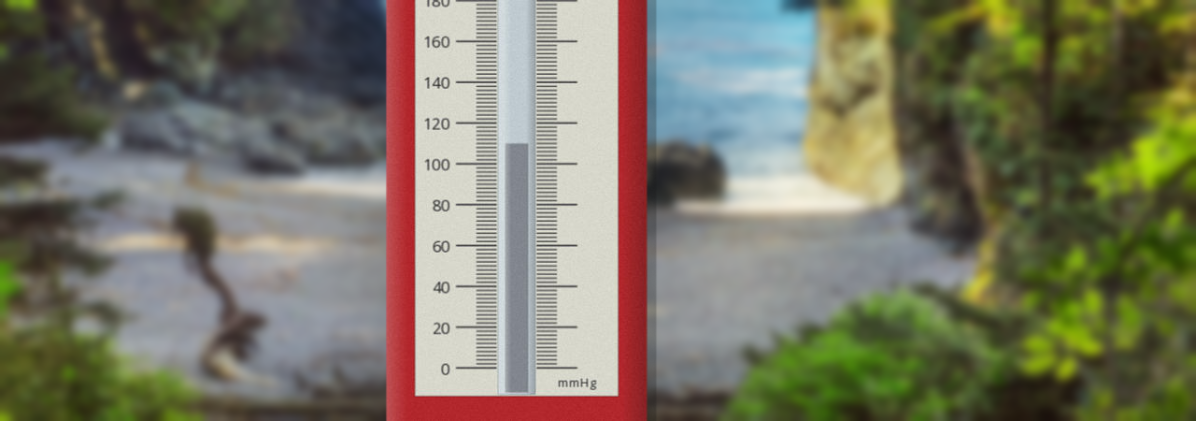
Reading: value=110 unit=mmHg
